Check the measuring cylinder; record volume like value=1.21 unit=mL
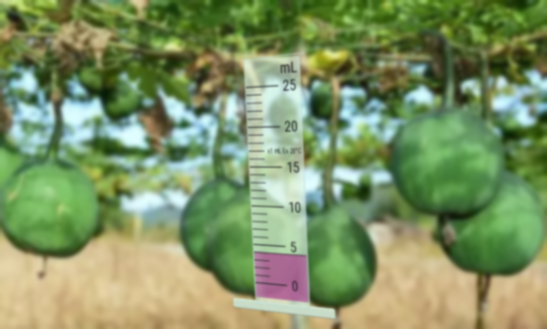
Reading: value=4 unit=mL
